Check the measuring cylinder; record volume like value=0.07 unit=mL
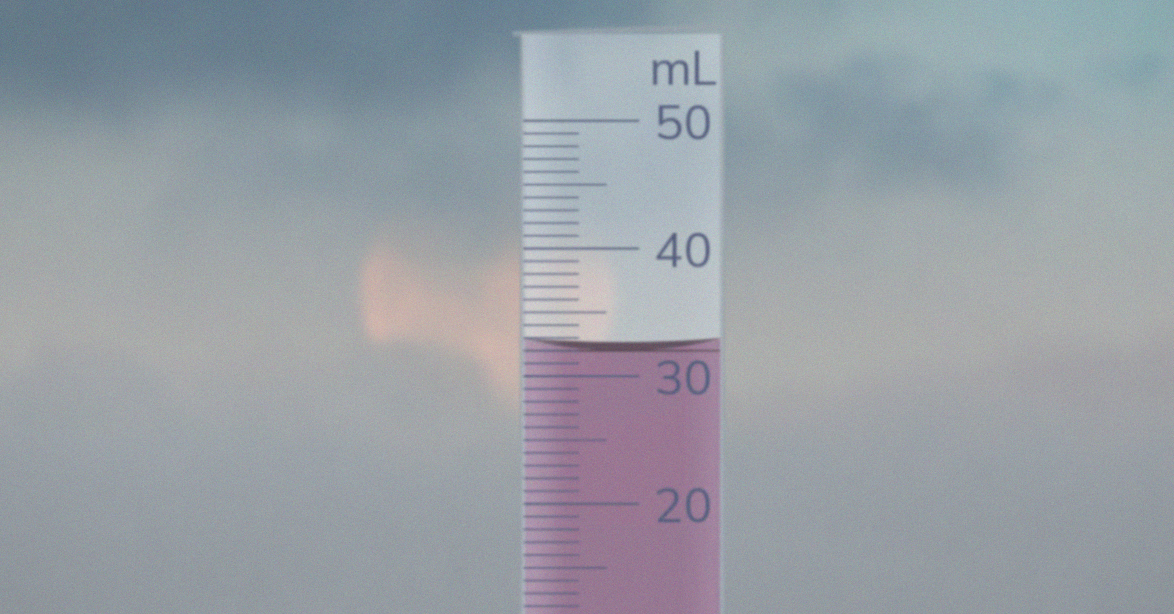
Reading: value=32 unit=mL
